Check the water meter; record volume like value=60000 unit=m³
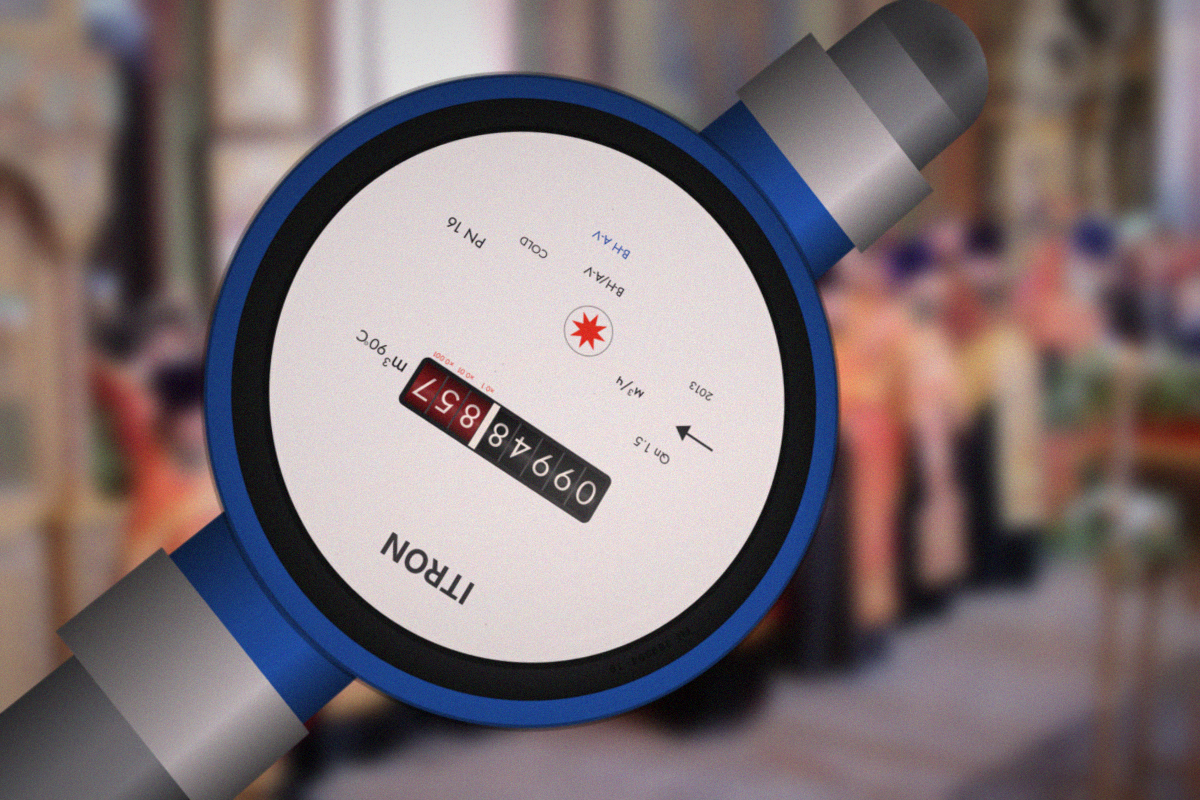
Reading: value=9948.857 unit=m³
